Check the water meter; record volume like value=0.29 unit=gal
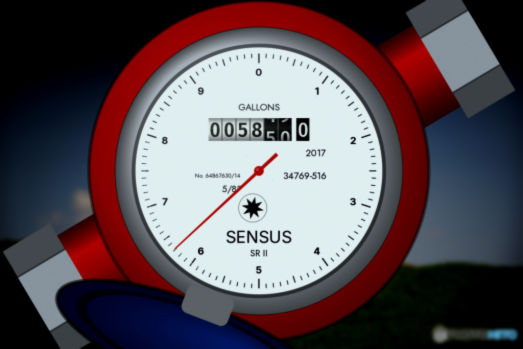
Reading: value=58496.3 unit=gal
